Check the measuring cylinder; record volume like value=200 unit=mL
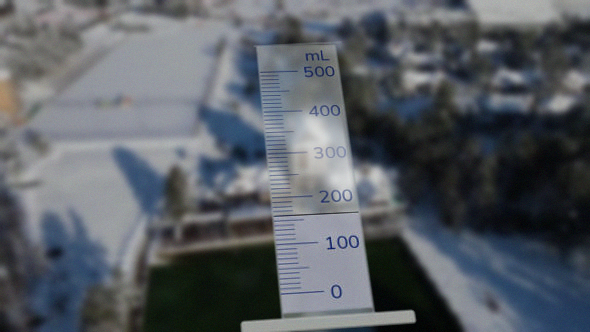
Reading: value=160 unit=mL
